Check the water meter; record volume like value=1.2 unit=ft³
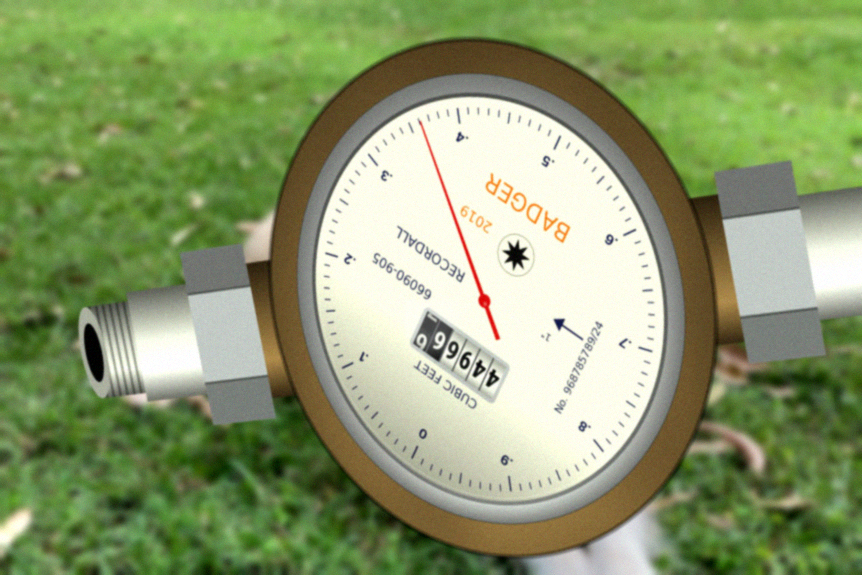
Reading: value=449666.36 unit=ft³
